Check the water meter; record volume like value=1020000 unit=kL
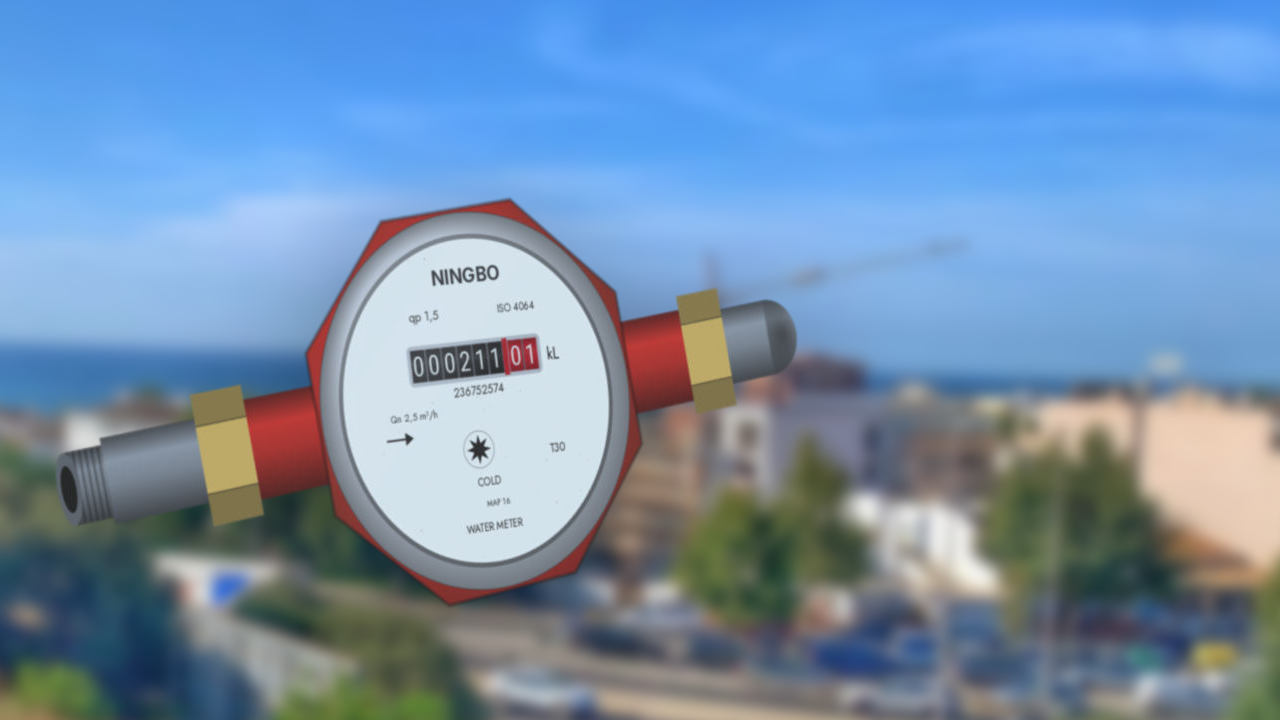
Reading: value=211.01 unit=kL
